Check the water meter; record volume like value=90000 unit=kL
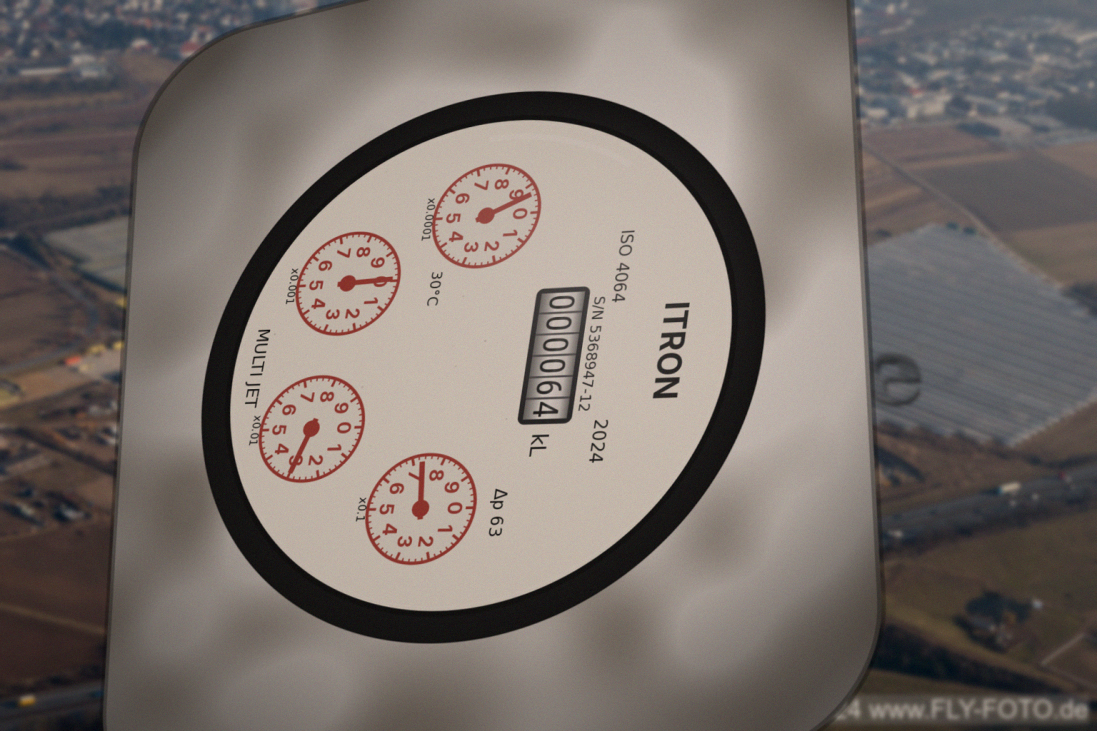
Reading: value=64.7299 unit=kL
